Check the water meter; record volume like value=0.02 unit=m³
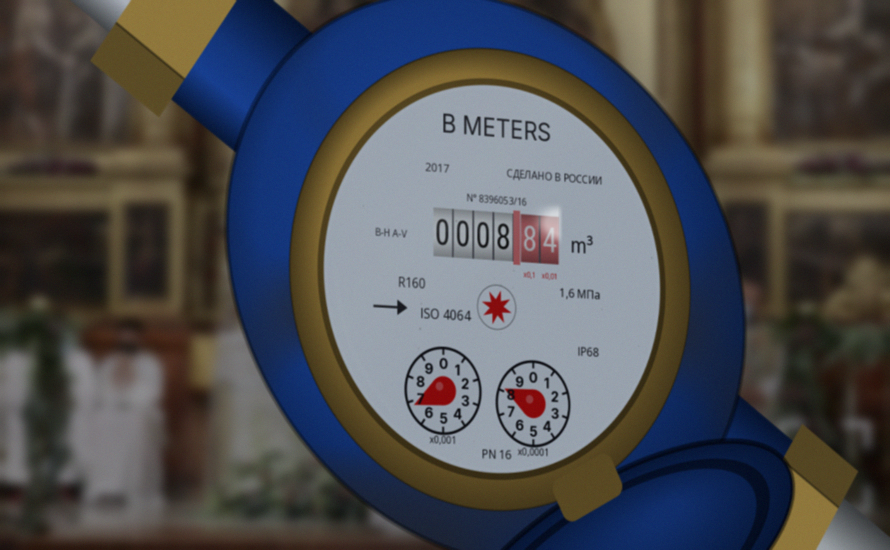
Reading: value=8.8468 unit=m³
